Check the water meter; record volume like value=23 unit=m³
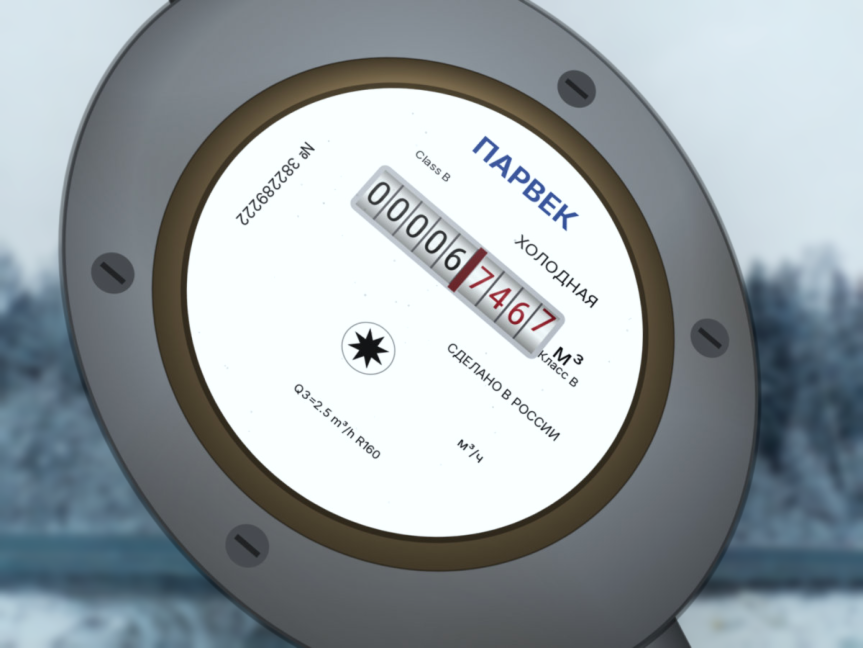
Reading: value=6.7467 unit=m³
